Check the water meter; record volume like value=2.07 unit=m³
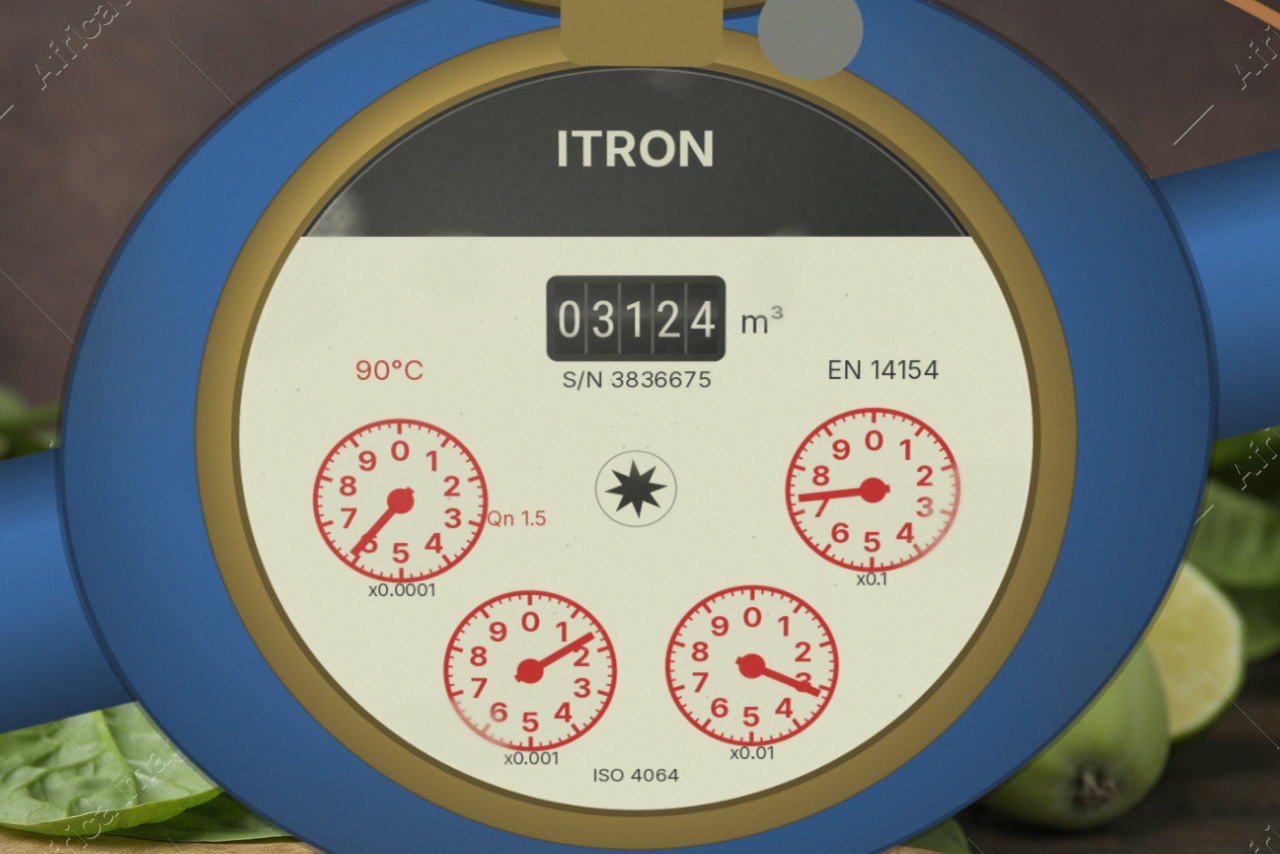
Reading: value=3124.7316 unit=m³
